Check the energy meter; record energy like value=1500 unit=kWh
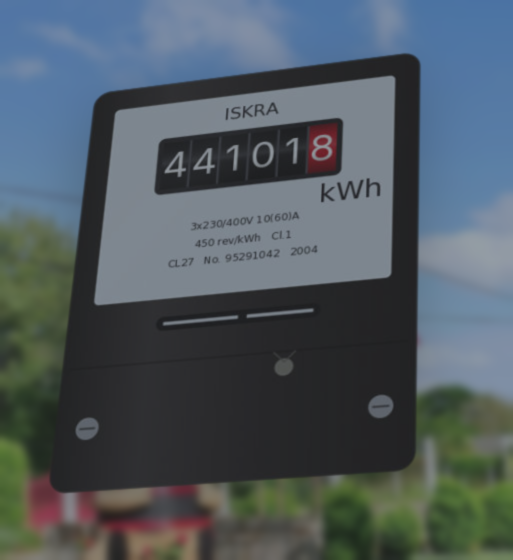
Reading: value=44101.8 unit=kWh
